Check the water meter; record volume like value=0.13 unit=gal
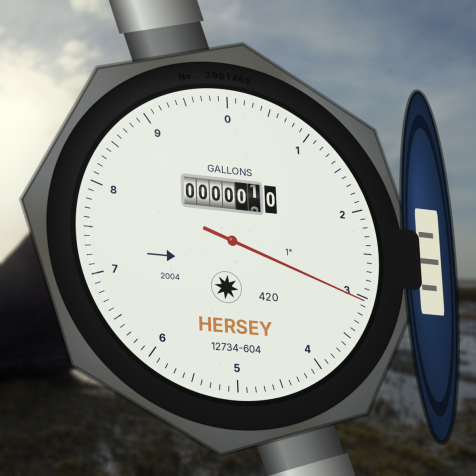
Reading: value=13.0 unit=gal
